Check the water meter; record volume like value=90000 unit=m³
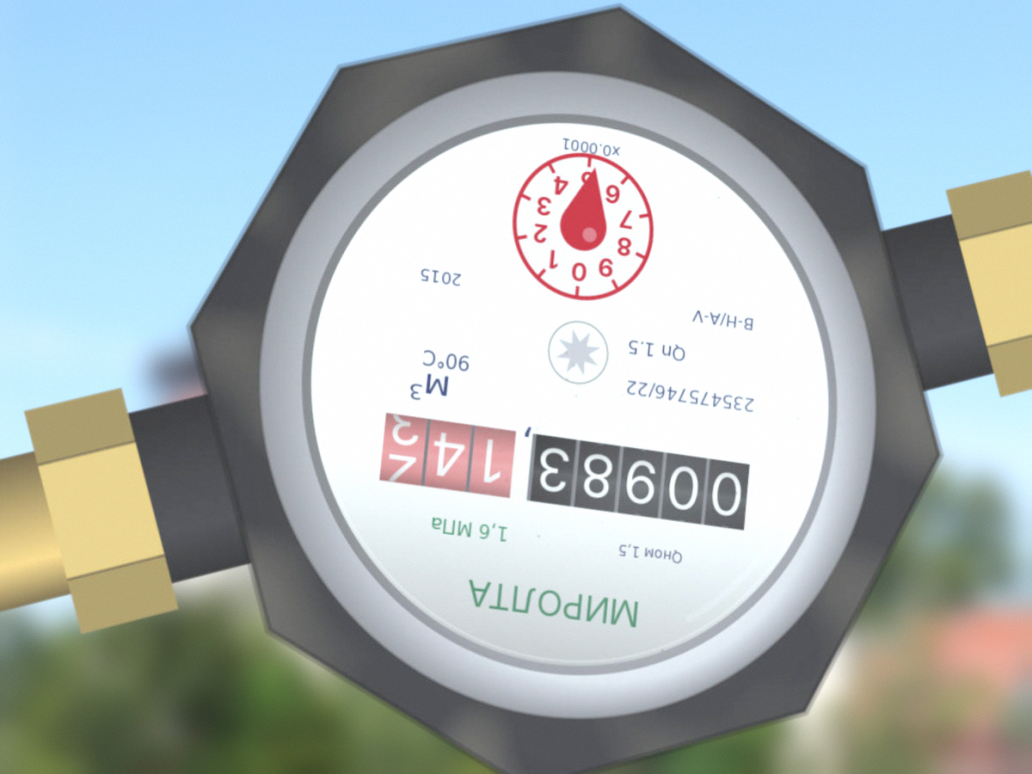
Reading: value=983.1425 unit=m³
